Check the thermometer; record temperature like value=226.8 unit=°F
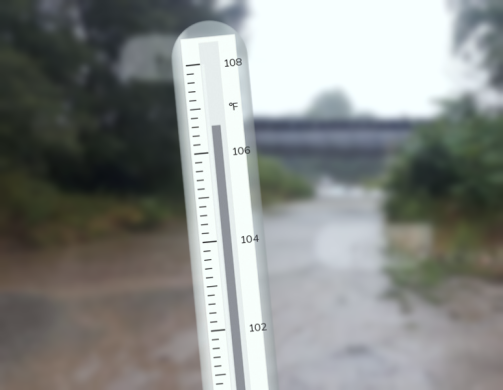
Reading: value=106.6 unit=°F
